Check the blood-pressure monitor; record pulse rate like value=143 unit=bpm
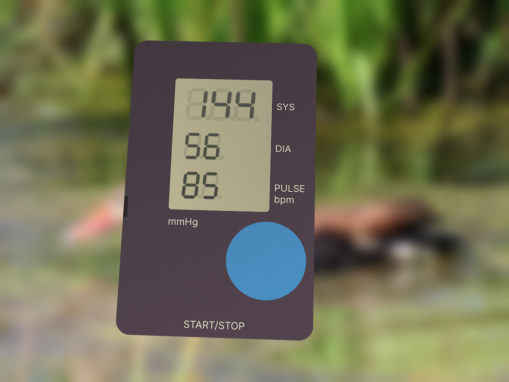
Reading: value=85 unit=bpm
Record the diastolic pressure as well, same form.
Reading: value=56 unit=mmHg
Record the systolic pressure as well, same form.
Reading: value=144 unit=mmHg
